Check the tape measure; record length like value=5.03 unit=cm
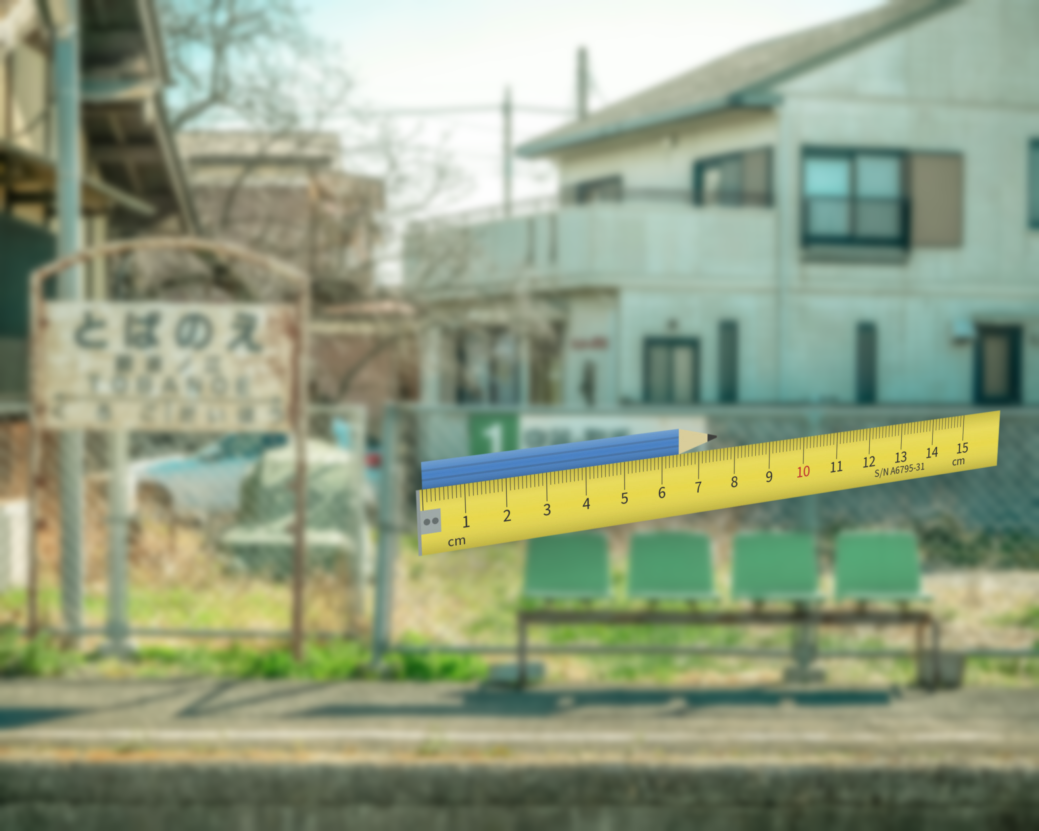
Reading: value=7.5 unit=cm
